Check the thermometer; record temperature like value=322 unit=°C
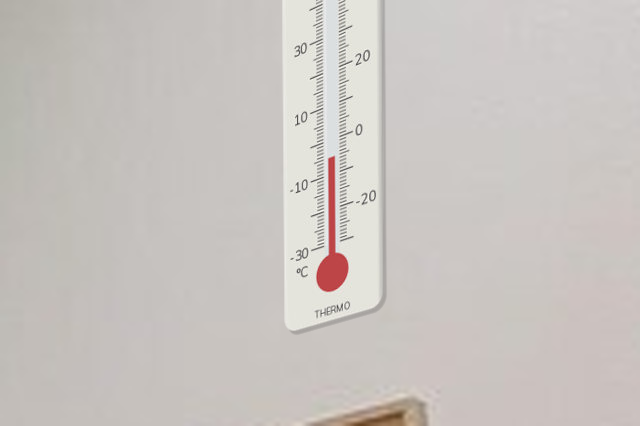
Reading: value=-5 unit=°C
